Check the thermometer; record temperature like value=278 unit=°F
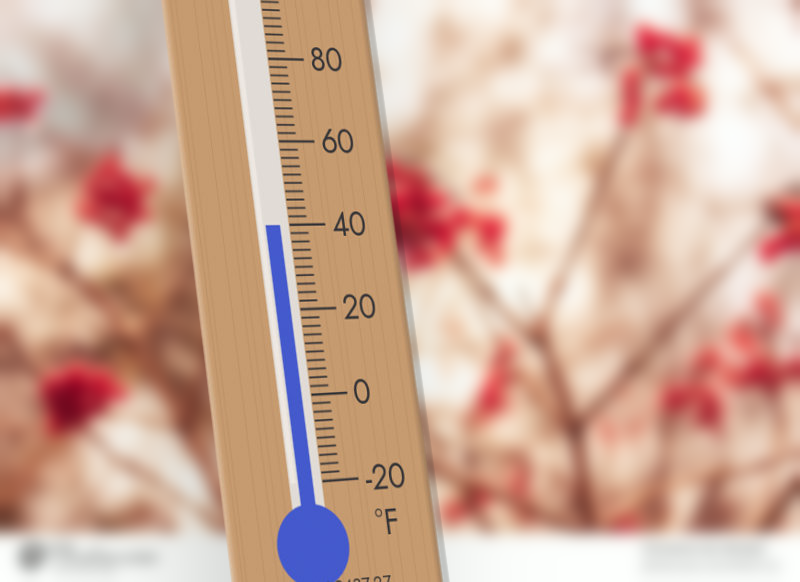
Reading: value=40 unit=°F
